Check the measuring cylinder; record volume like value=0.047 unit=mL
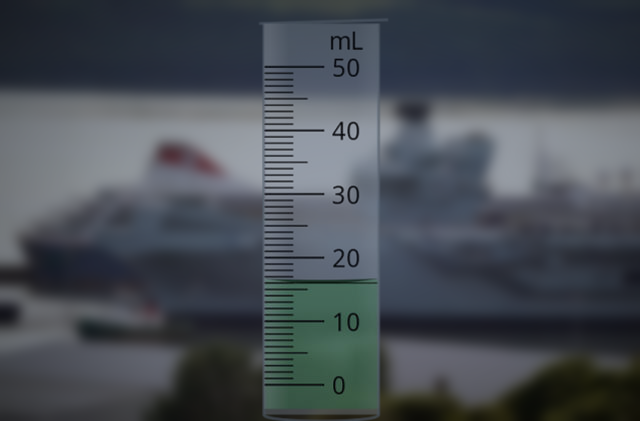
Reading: value=16 unit=mL
